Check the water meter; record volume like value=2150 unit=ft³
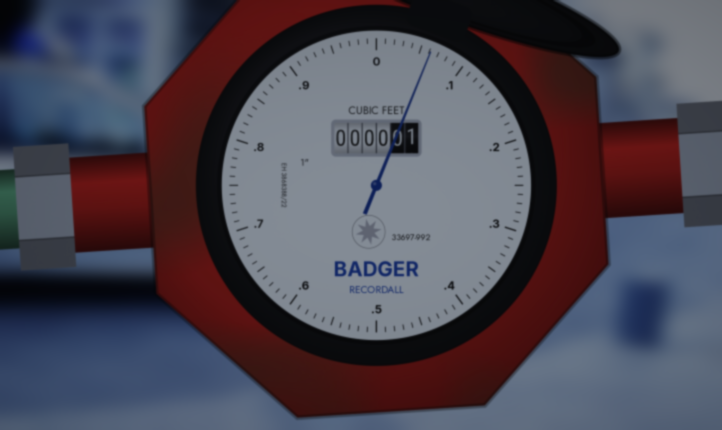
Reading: value=1.06 unit=ft³
